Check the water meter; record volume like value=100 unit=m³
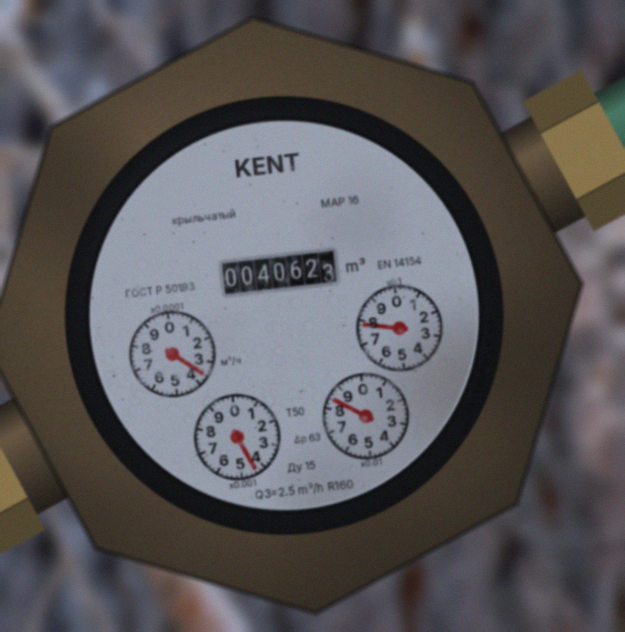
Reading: value=40622.7843 unit=m³
